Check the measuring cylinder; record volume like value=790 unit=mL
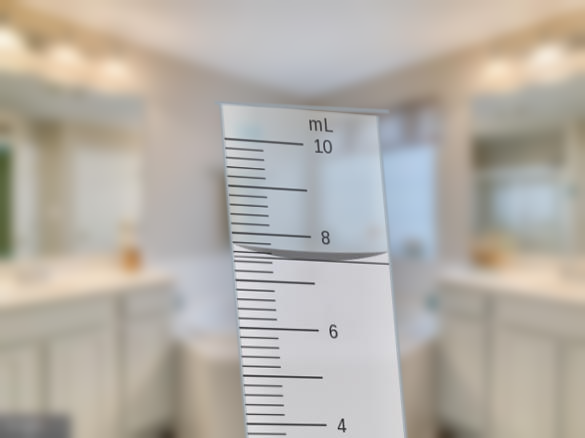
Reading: value=7.5 unit=mL
